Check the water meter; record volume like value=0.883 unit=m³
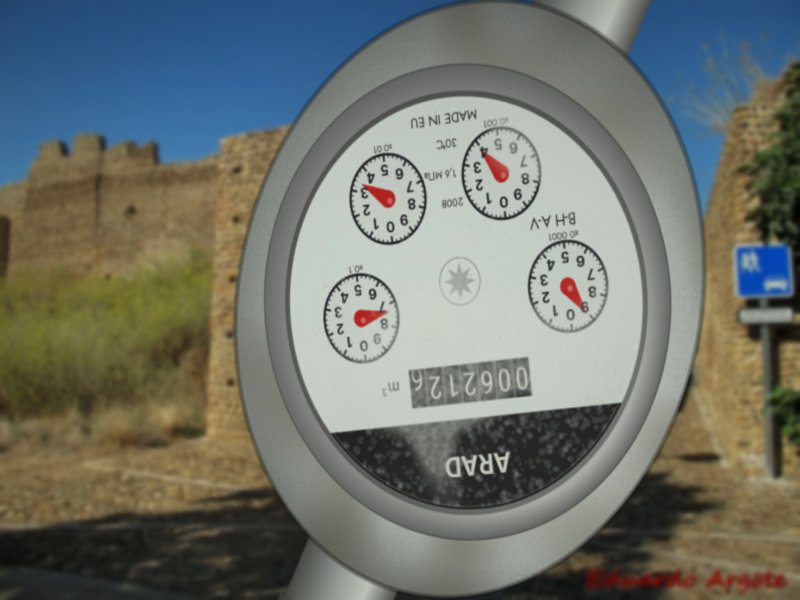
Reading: value=62125.7339 unit=m³
